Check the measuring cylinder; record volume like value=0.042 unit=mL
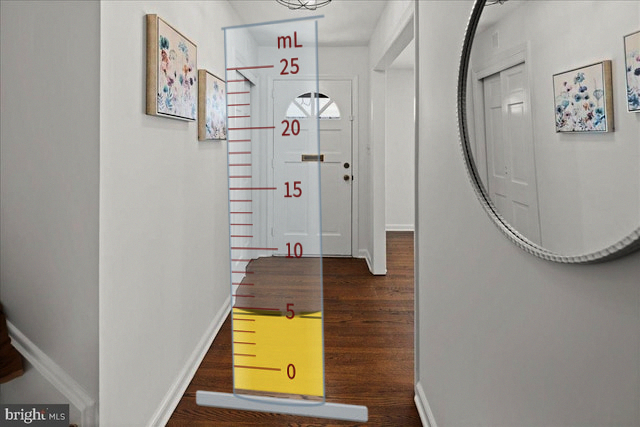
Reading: value=4.5 unit=mL
